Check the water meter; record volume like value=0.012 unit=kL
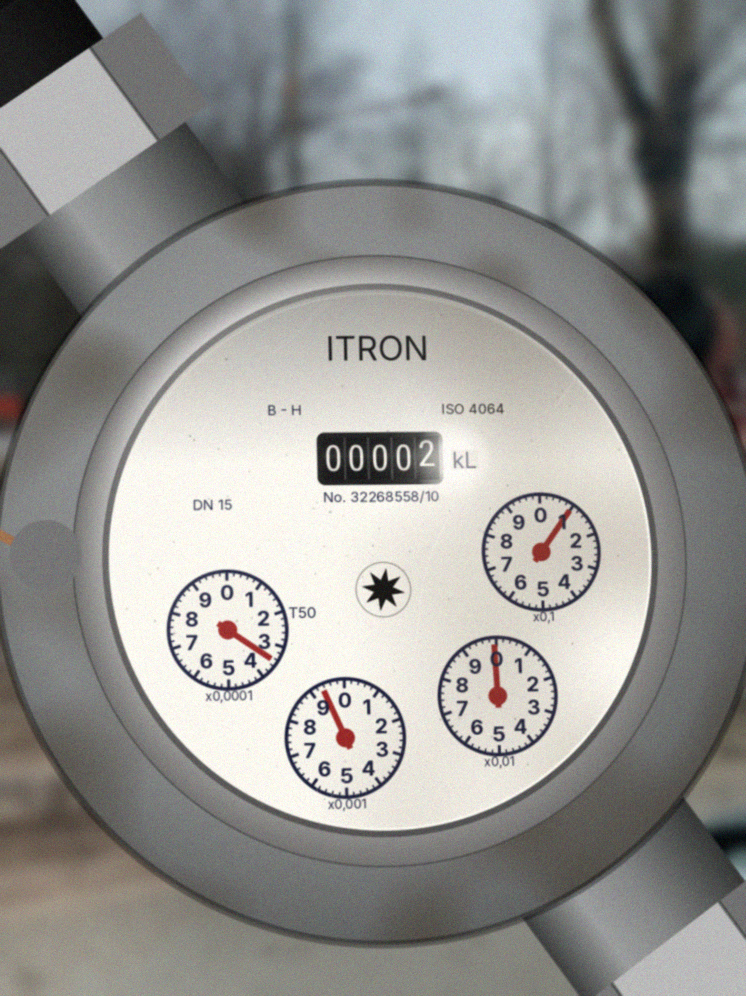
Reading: value=2.0993 unit=kL
